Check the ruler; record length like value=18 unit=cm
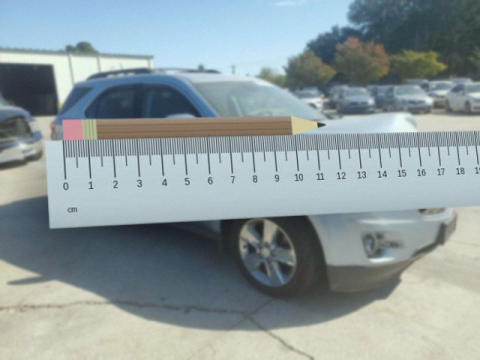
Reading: value=11.5 unit=cm
